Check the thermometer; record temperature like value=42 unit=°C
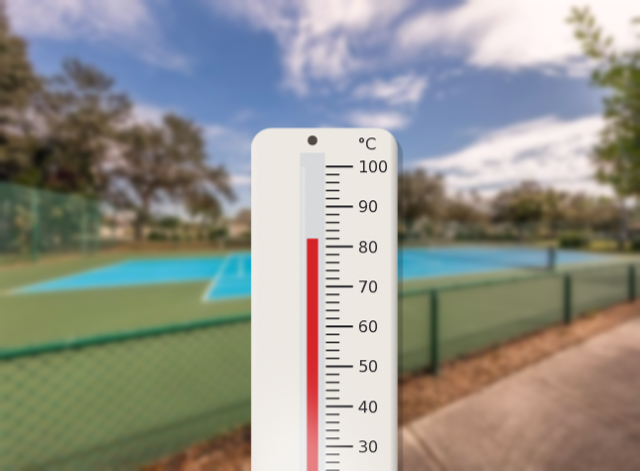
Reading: value=82 unit=°C
